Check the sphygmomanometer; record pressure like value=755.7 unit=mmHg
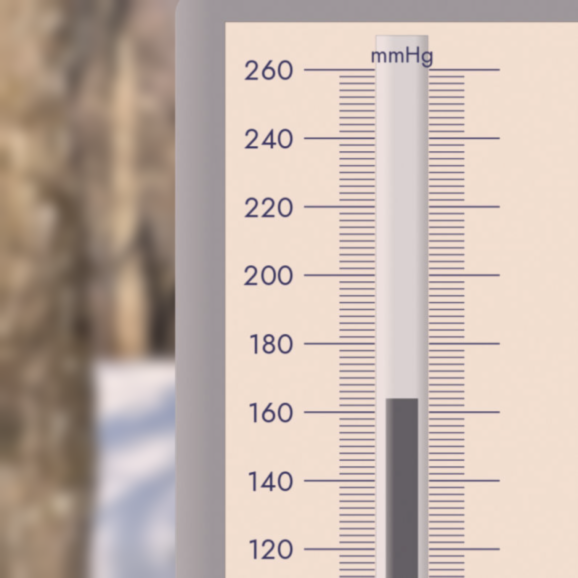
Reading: value=164 unit=mmHg
